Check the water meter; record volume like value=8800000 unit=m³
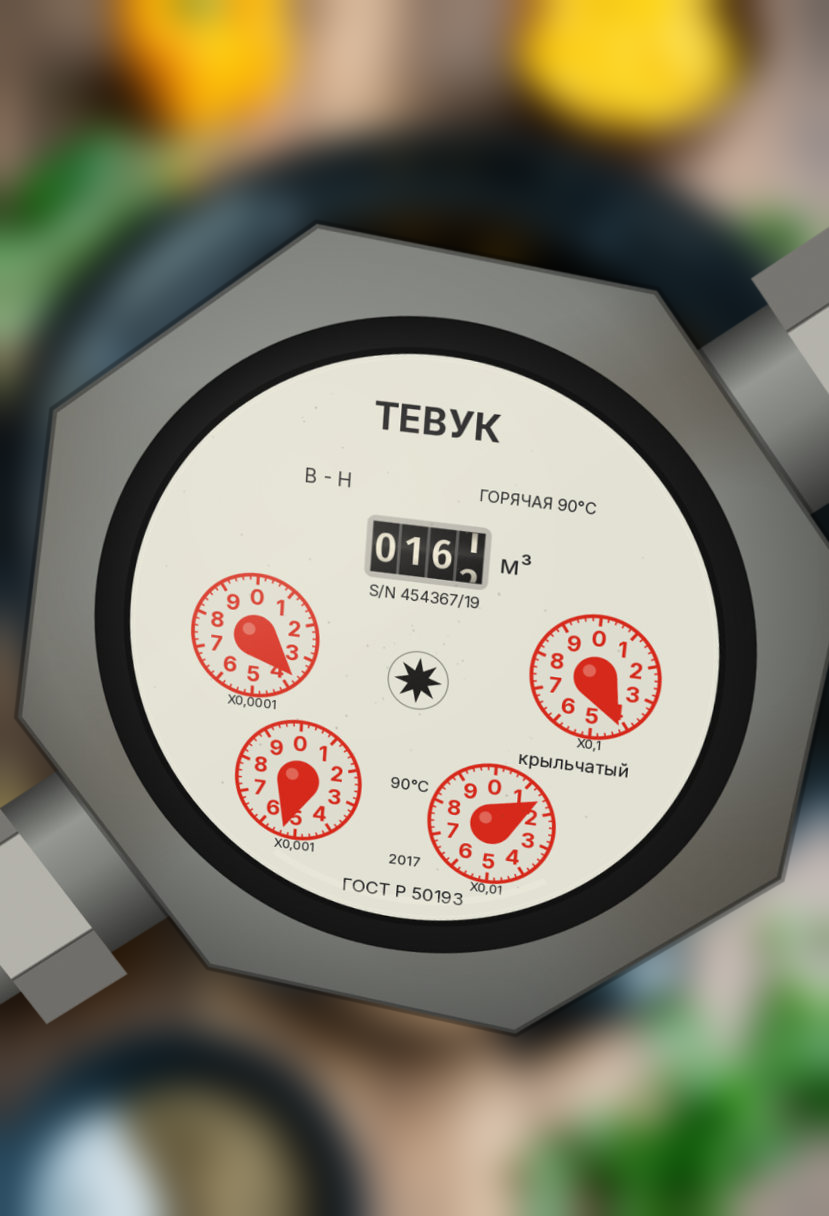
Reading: value=161.4153 unit=m³
